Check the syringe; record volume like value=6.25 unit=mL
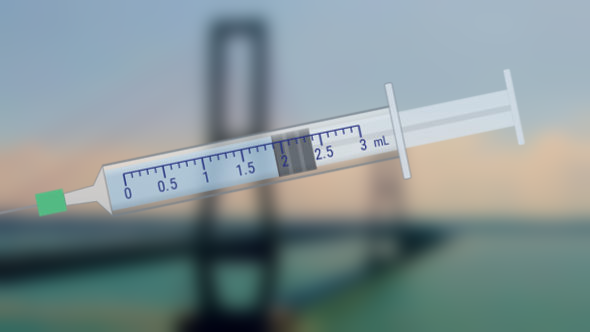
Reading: value=1.9 unit=mL
